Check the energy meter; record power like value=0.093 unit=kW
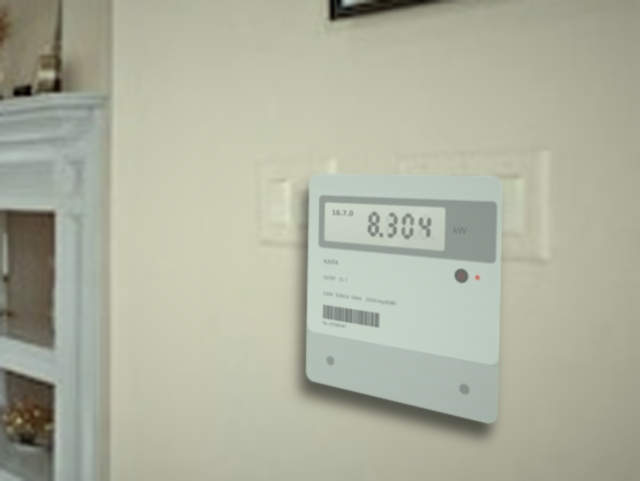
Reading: value=8.304 unit=kW
